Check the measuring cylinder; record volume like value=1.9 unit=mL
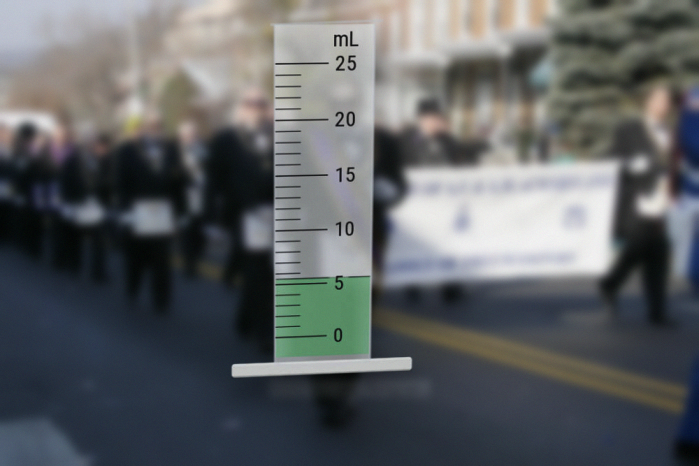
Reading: value=5.5 unit=mL
